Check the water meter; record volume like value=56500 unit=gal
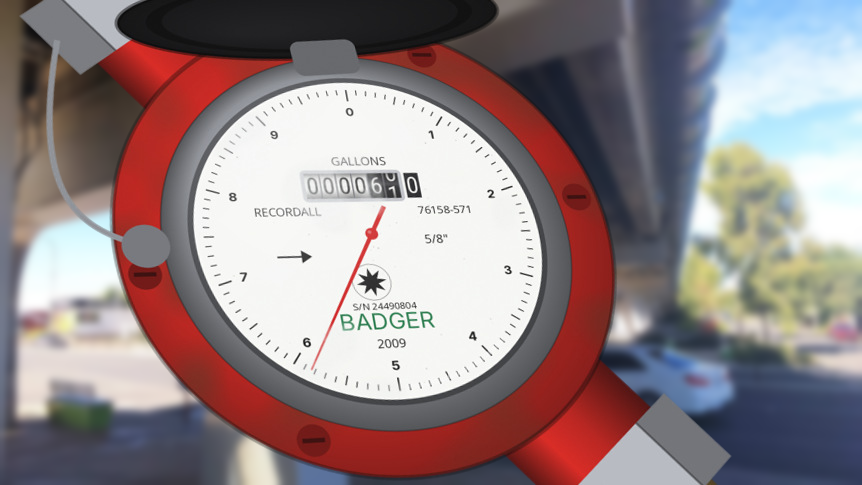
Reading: value=605.8 unit=gal
